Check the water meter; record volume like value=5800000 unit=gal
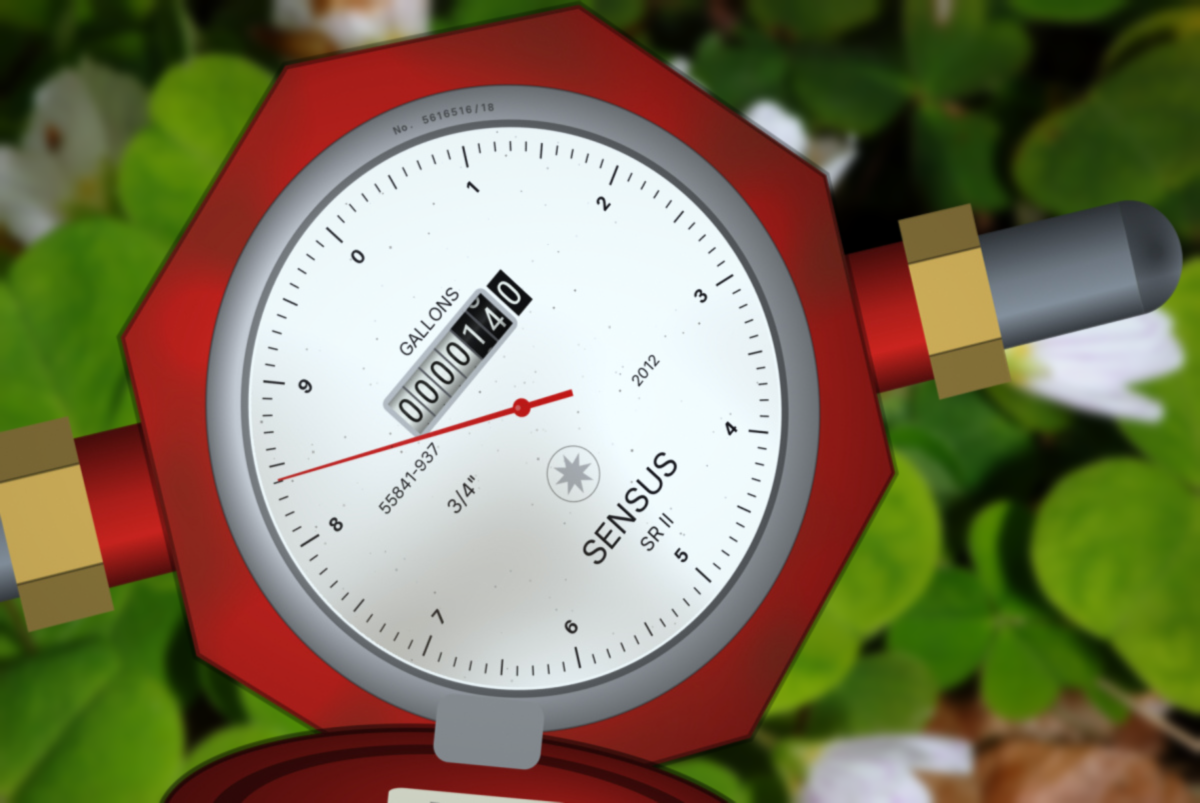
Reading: value=138.4 unit=gal
